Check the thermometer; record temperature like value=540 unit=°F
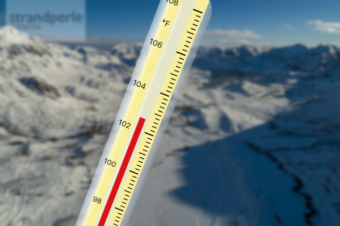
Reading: value=102.6 unit=°F
